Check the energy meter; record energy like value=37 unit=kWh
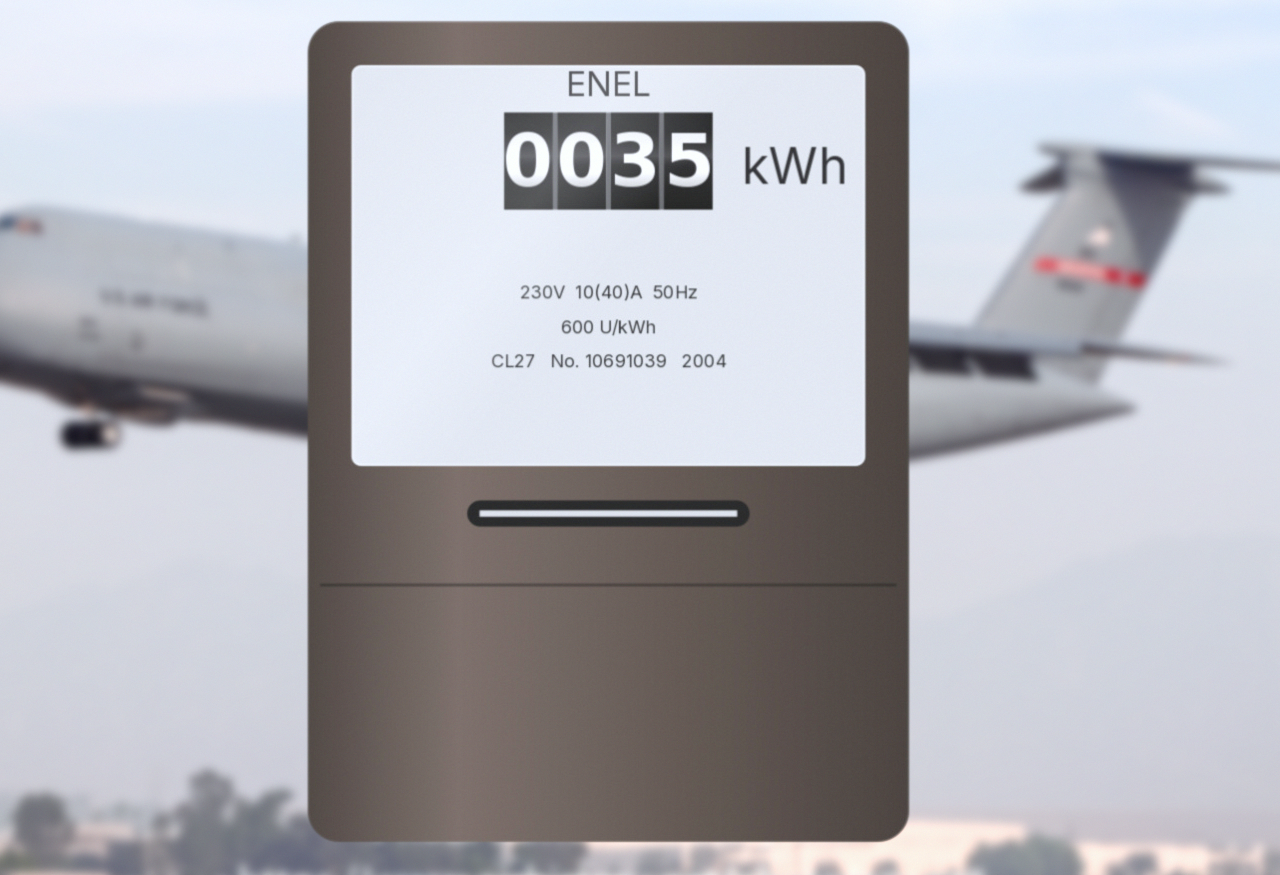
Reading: value=35 unit=kWh
